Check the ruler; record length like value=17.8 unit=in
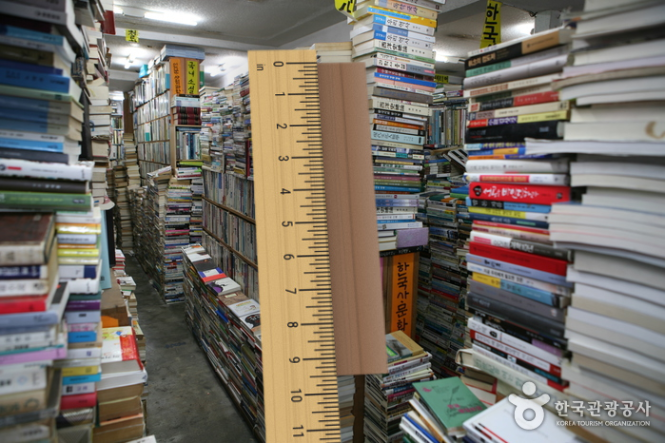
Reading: value=9.5 unit=in
